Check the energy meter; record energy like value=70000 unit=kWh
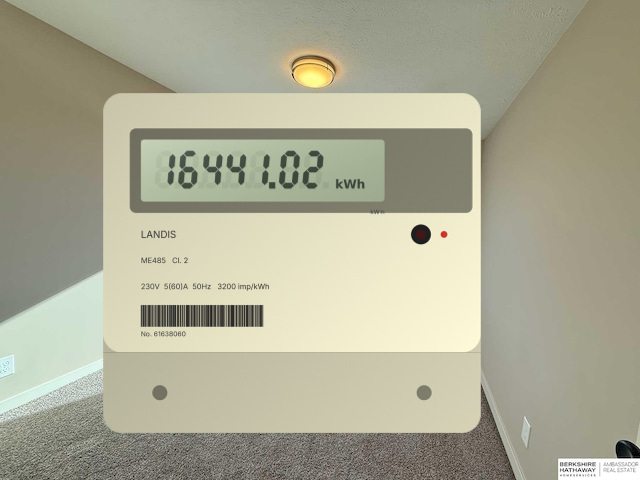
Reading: value=16441.02 unit=kWh
